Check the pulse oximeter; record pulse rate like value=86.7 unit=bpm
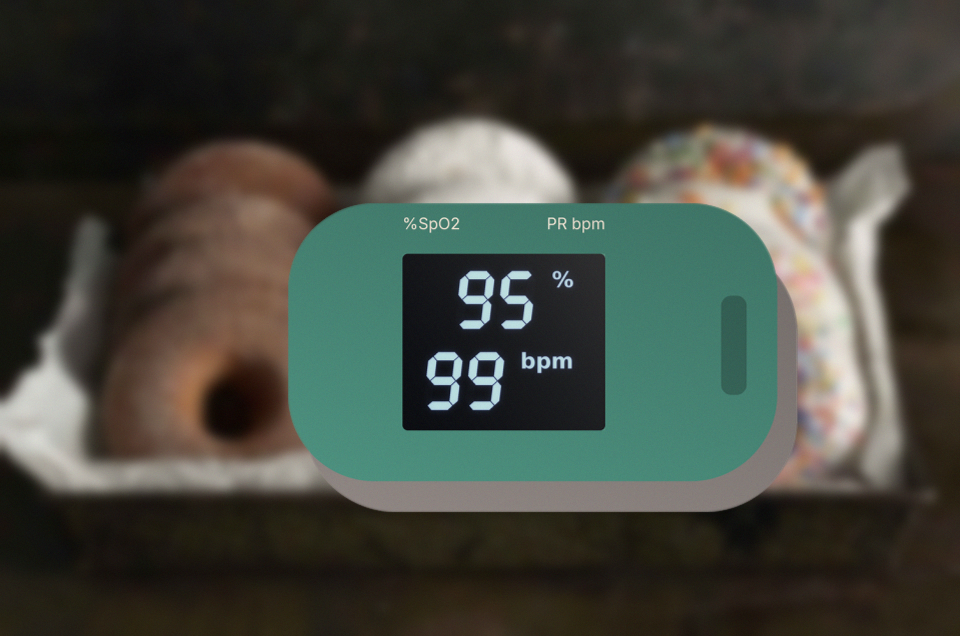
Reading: value=99 unit=bpm
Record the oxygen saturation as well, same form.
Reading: value=95 unit=%
